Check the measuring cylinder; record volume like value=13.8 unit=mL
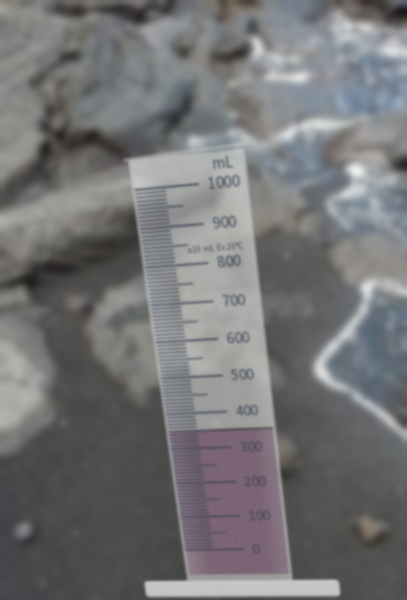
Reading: value=350 unit=mL
